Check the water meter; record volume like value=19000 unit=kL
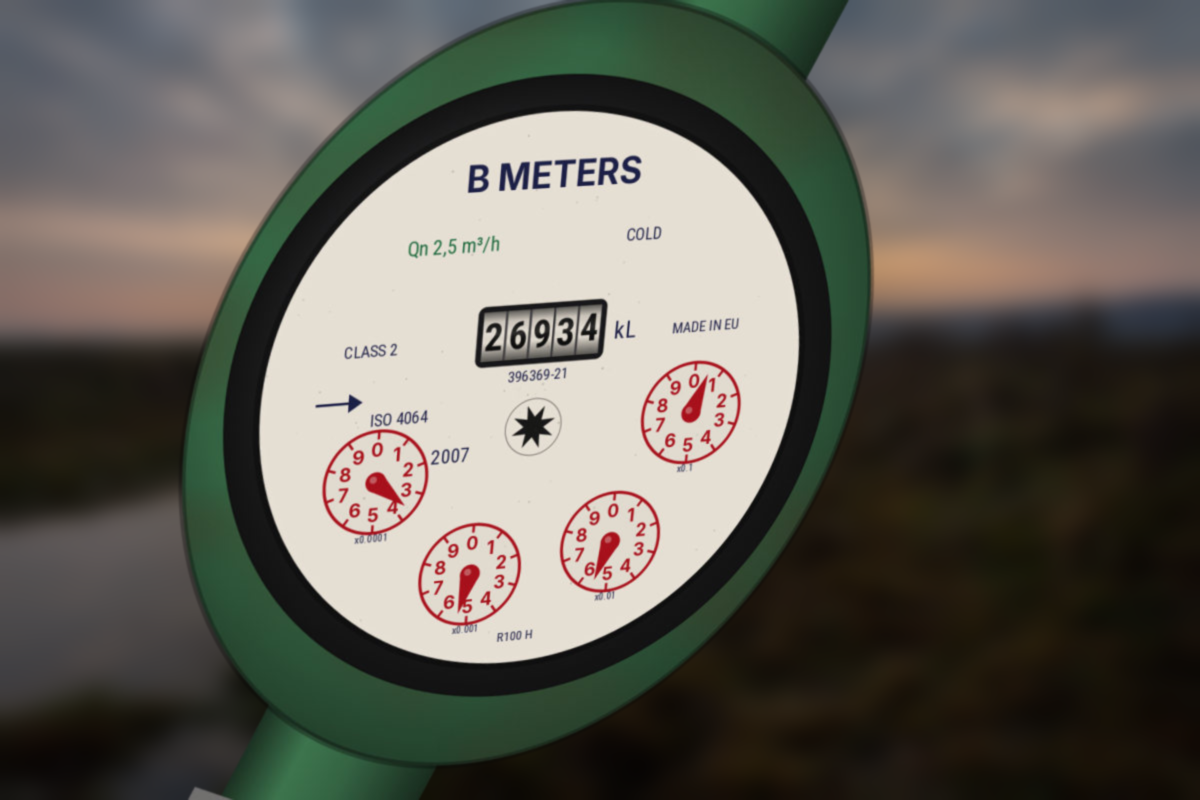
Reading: value=26934.0553 unit=kL
